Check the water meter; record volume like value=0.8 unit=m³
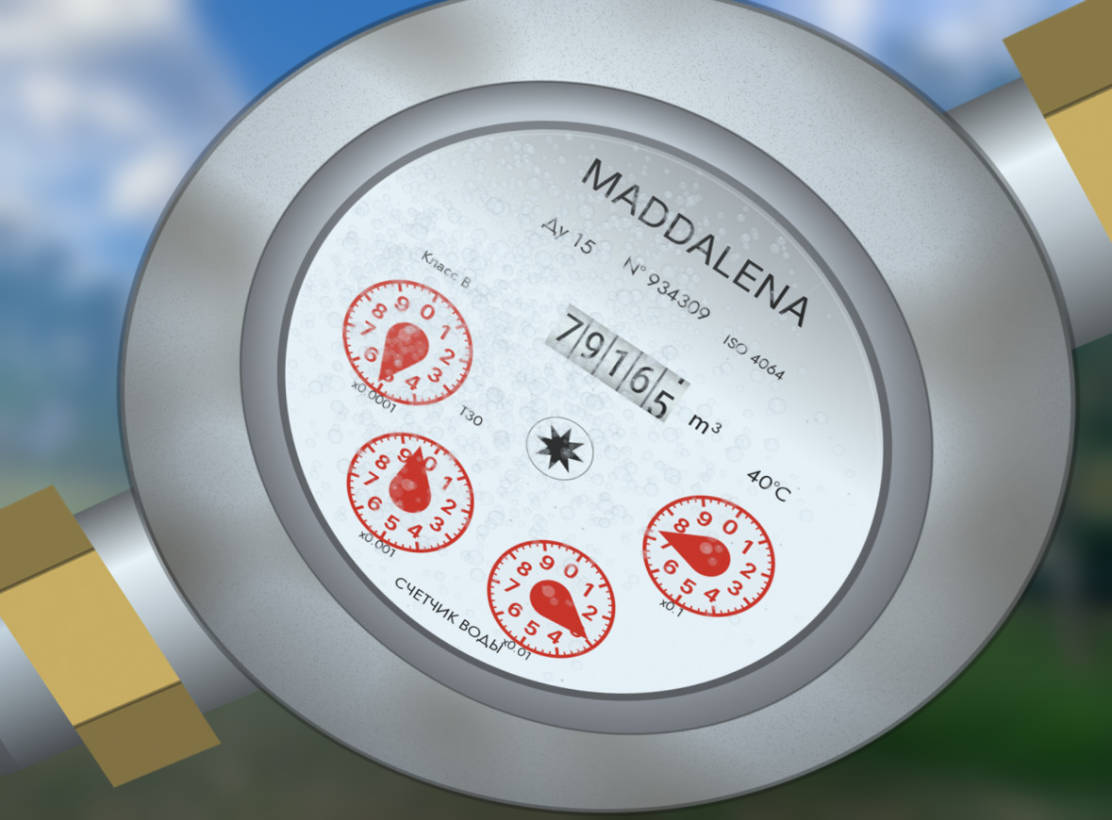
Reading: value=79164.7295 unit=m³
